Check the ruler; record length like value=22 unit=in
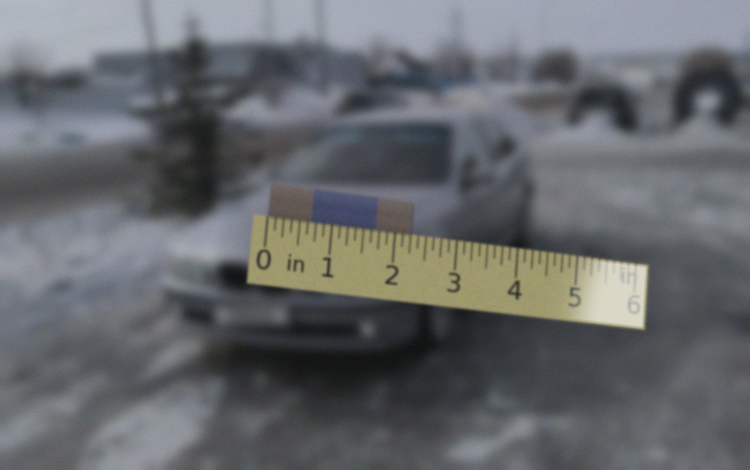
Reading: value=2.25 unit=in
